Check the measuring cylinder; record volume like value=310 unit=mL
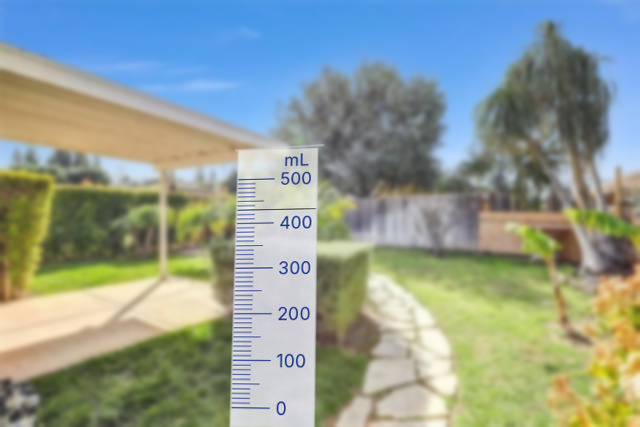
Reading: value=430 unit=mL
